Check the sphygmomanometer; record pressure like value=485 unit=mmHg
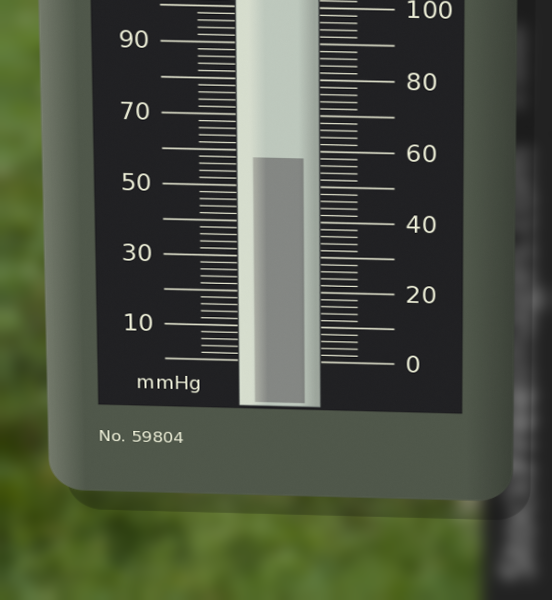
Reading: value=58 unit=mmHg
